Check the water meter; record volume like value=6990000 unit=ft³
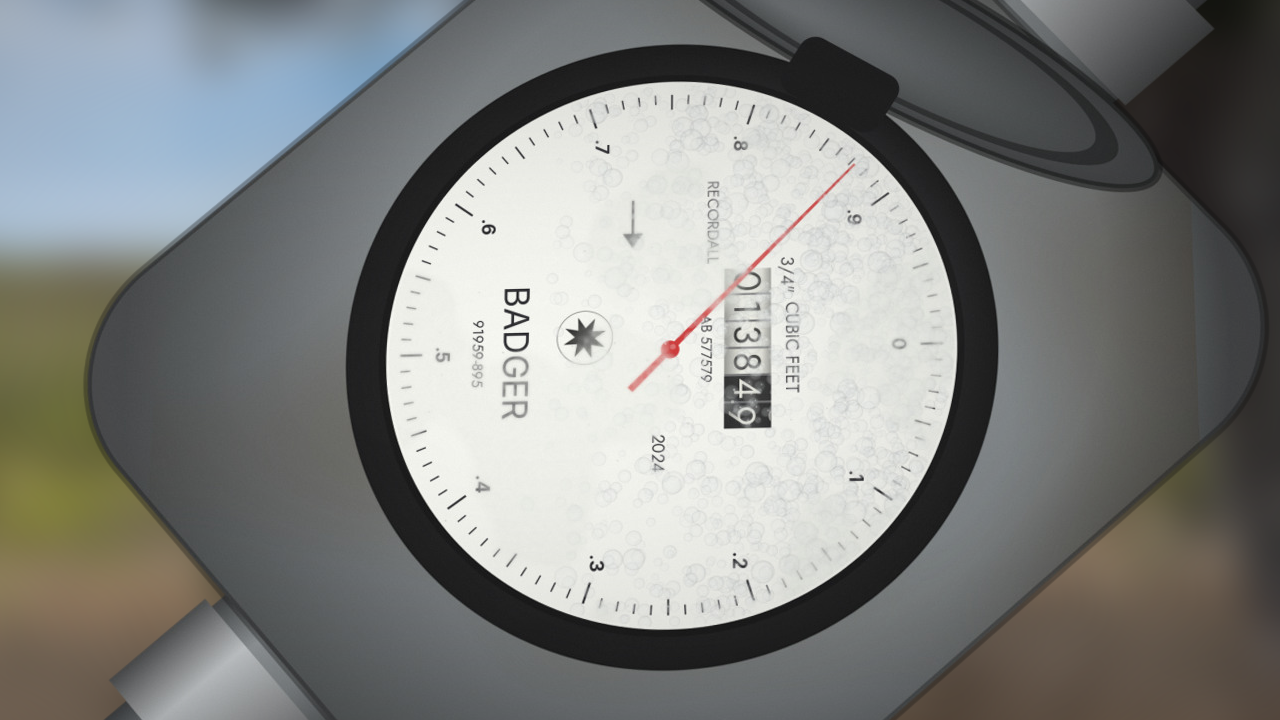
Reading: value=13848.87 unit=ft³
